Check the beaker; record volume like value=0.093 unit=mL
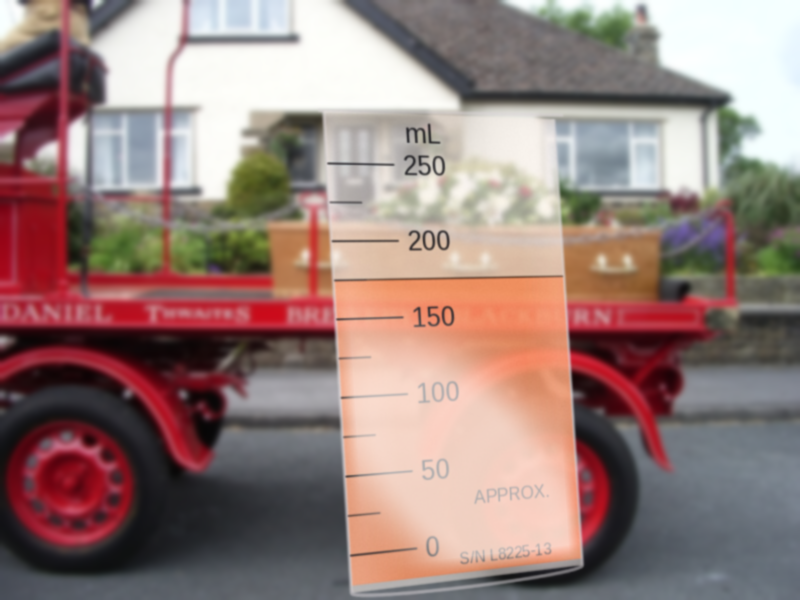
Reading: value=175 unit=mL
